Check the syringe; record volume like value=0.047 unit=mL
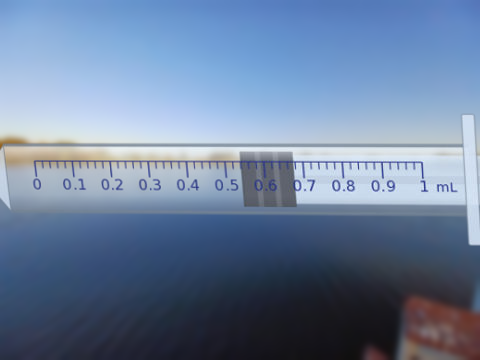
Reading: value=0.54 unit=mL
